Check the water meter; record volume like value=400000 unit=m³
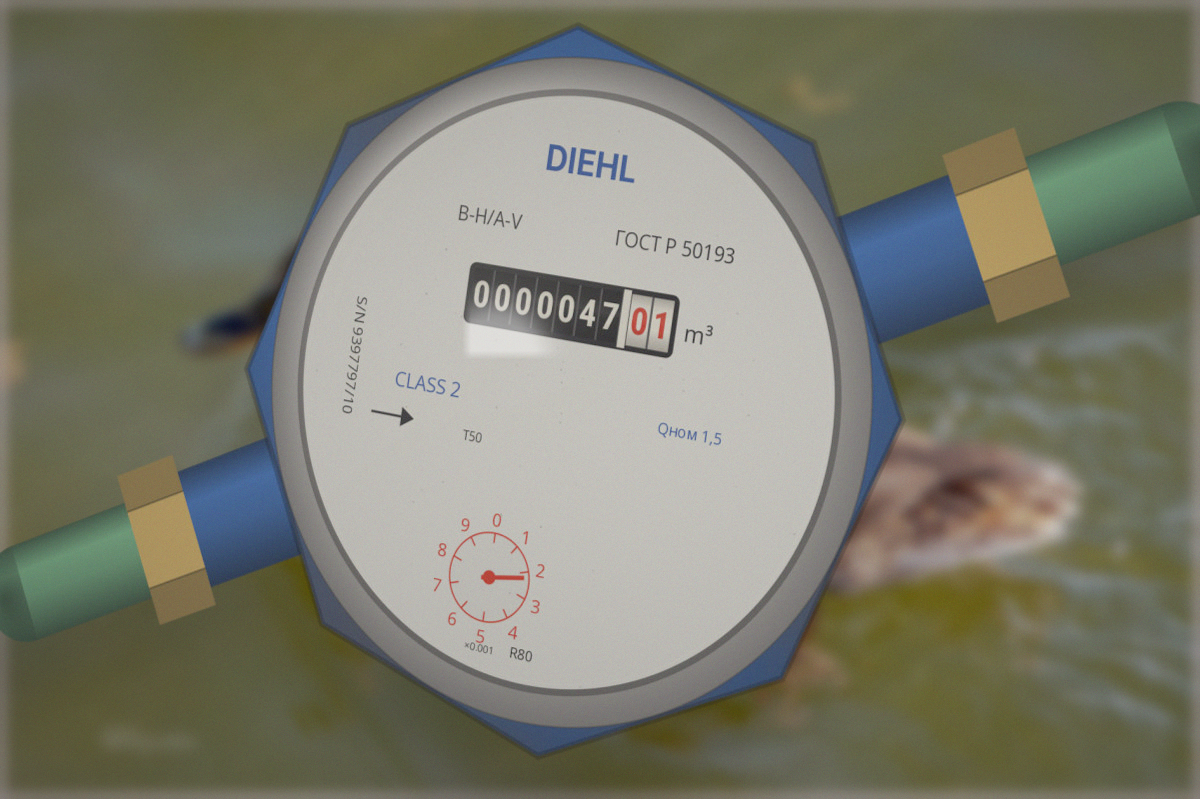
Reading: value=47.012 unit=m³
